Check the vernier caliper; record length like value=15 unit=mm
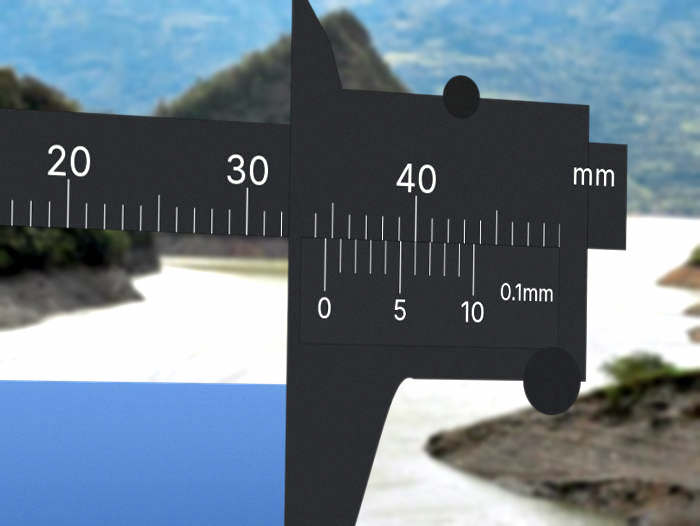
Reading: value=34.6 unit=mm
